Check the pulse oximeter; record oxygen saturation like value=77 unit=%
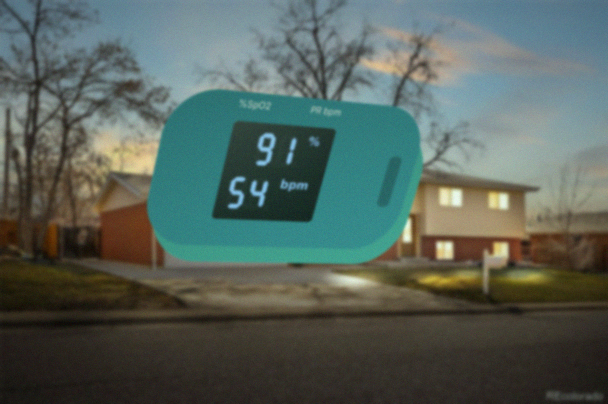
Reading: value=91 unit=%
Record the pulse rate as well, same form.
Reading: value=54 unit=bpm
